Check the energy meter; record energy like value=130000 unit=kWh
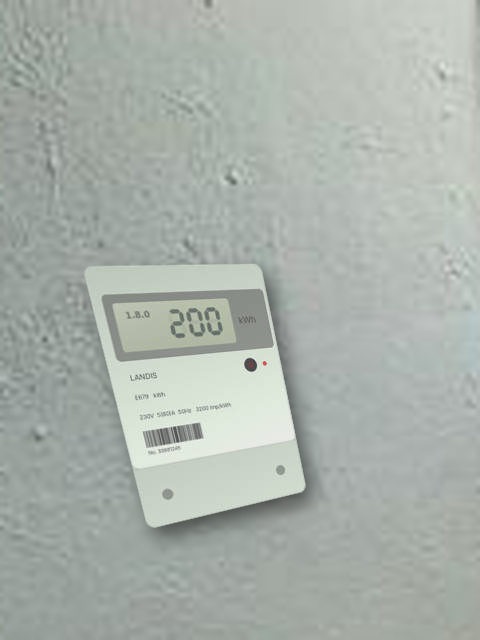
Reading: value=200 unit=kWh
